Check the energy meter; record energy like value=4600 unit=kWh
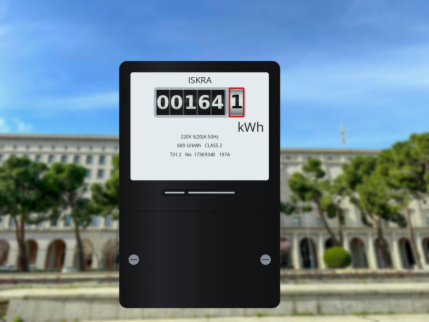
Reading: value=164.1 unit=kWh
